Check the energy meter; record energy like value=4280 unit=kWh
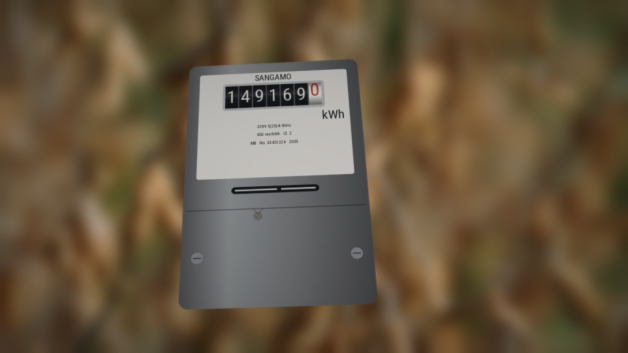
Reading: value=149169.0 unit=kWh
